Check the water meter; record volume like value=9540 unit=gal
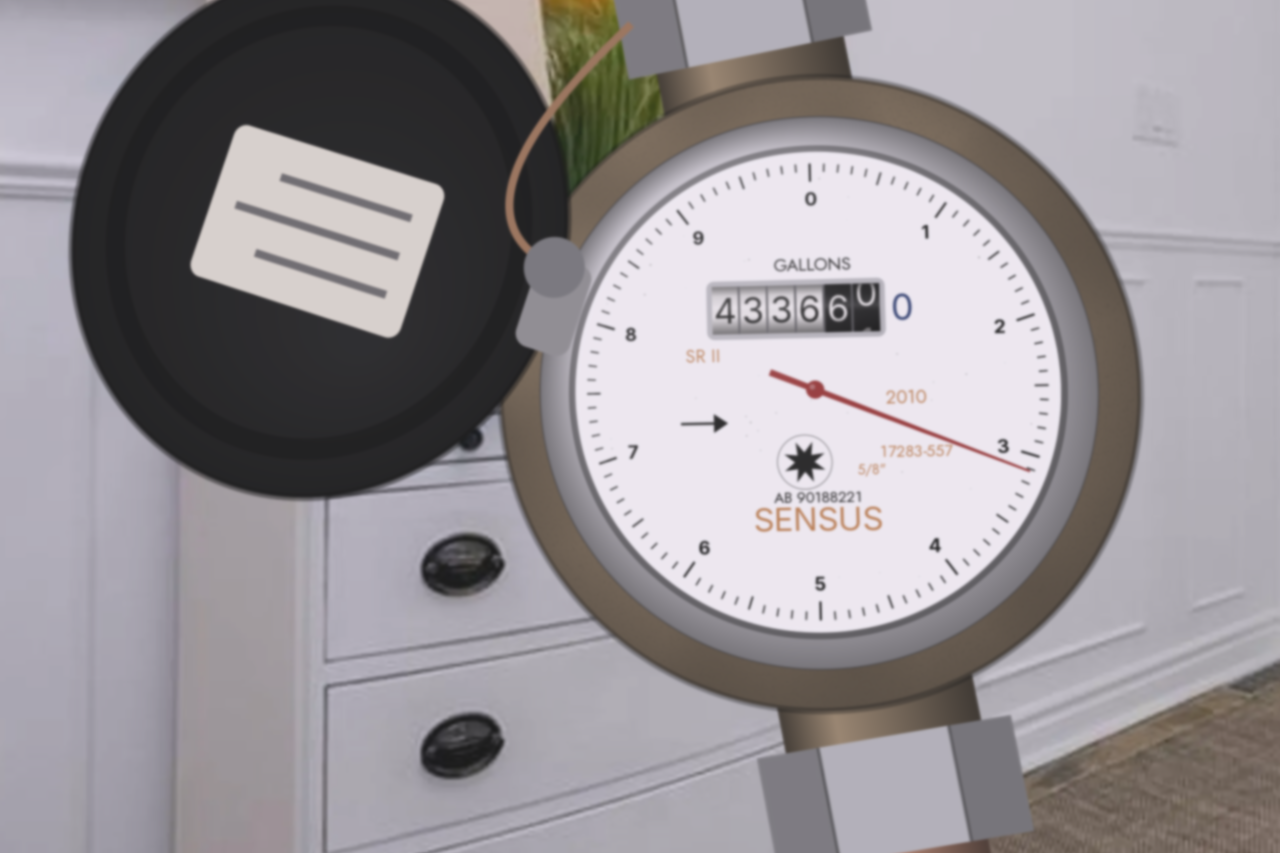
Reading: value=4336603.1 unit=gal
